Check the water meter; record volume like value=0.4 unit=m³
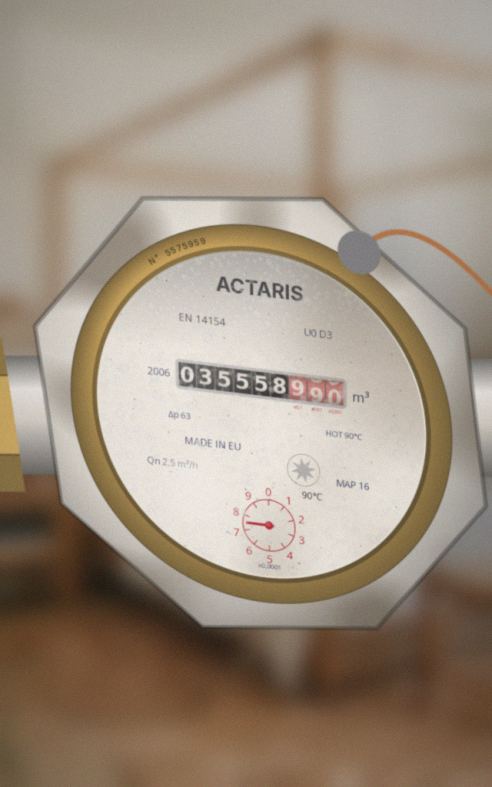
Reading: value=35558.9897 unit=m³
